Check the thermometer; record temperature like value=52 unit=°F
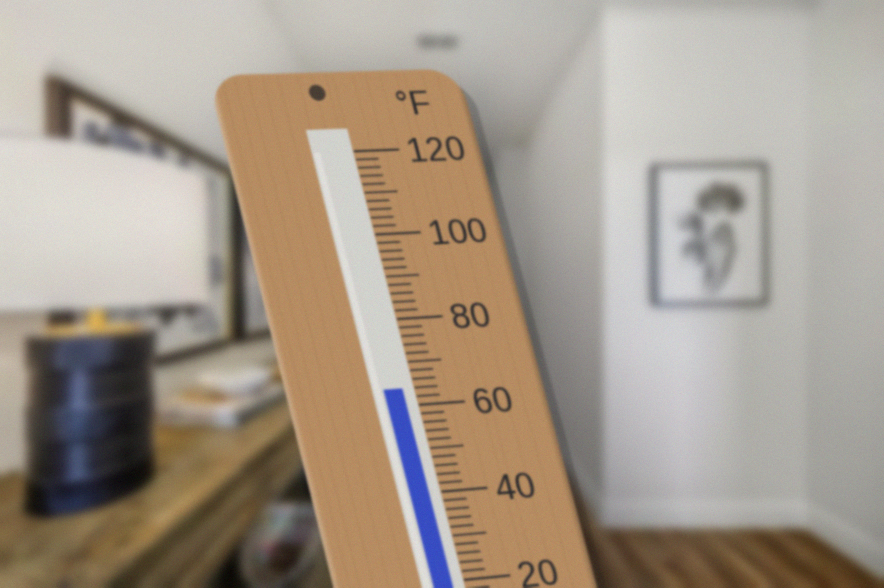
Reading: value=64 unit=°F
